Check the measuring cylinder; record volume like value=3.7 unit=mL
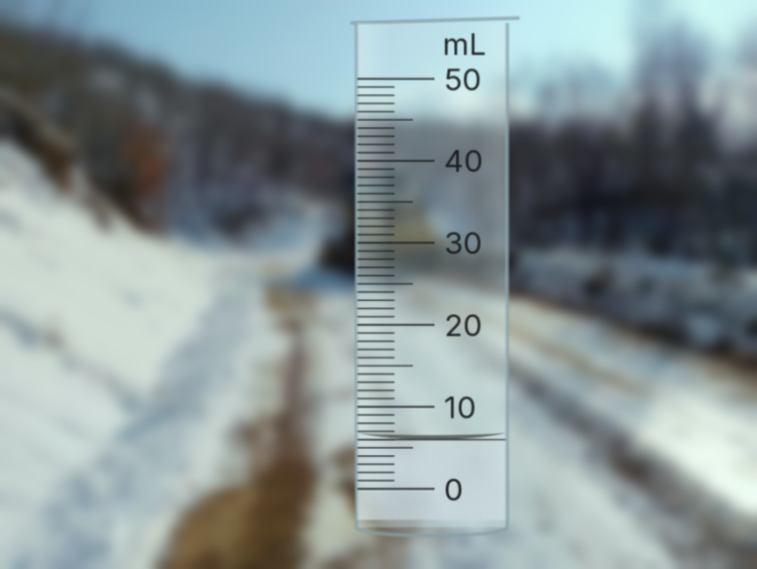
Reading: value=6 unit=mL
